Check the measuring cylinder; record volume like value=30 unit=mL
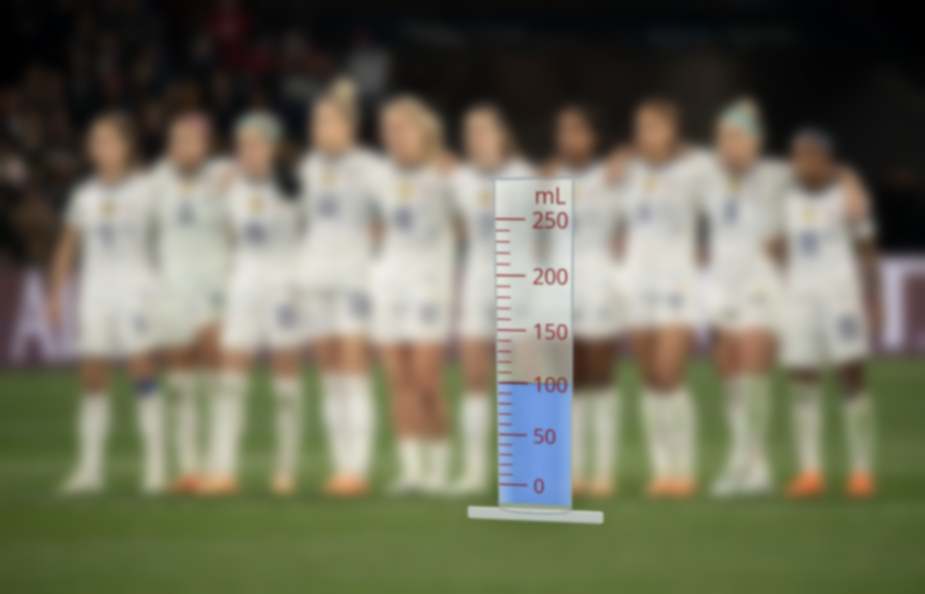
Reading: value=100 unit=mL
